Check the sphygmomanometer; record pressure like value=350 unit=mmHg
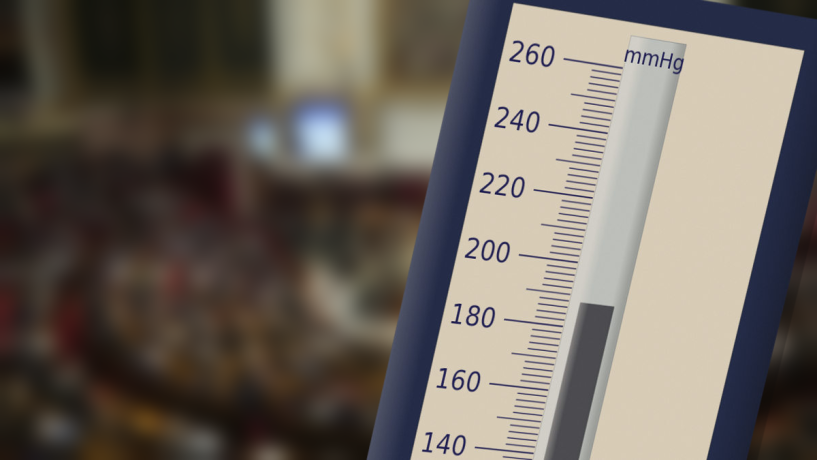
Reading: value=188 unit=mmHg
